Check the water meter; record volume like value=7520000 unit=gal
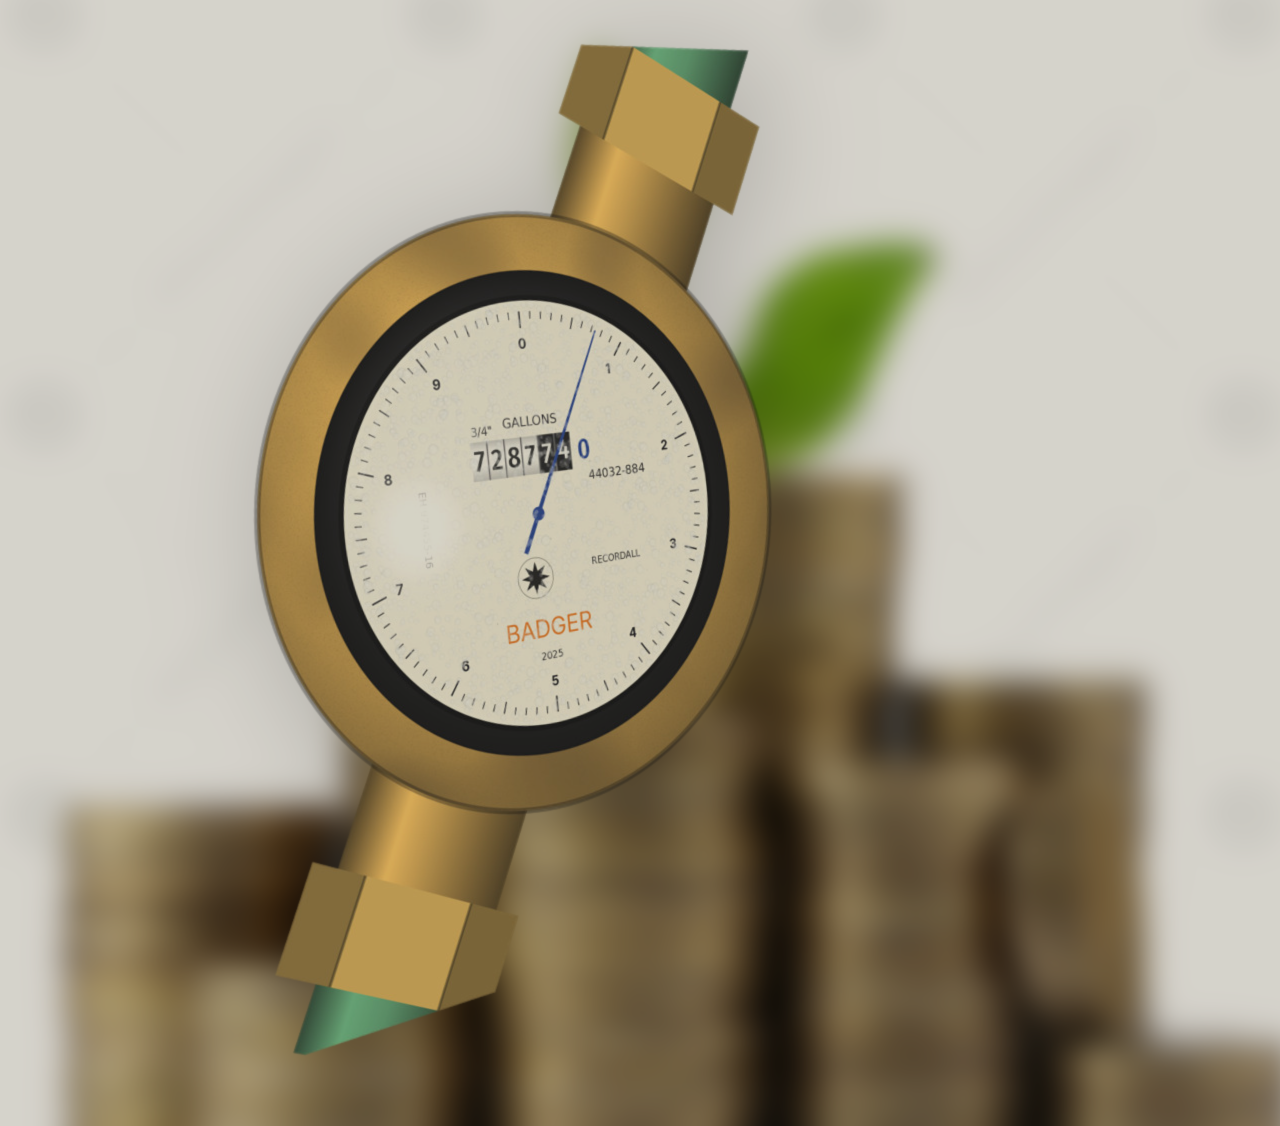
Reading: value=7287740.7 unit=gal
